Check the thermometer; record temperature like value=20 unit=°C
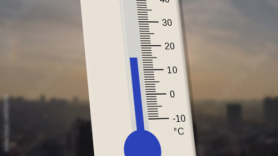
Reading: value=15 unit=°C
